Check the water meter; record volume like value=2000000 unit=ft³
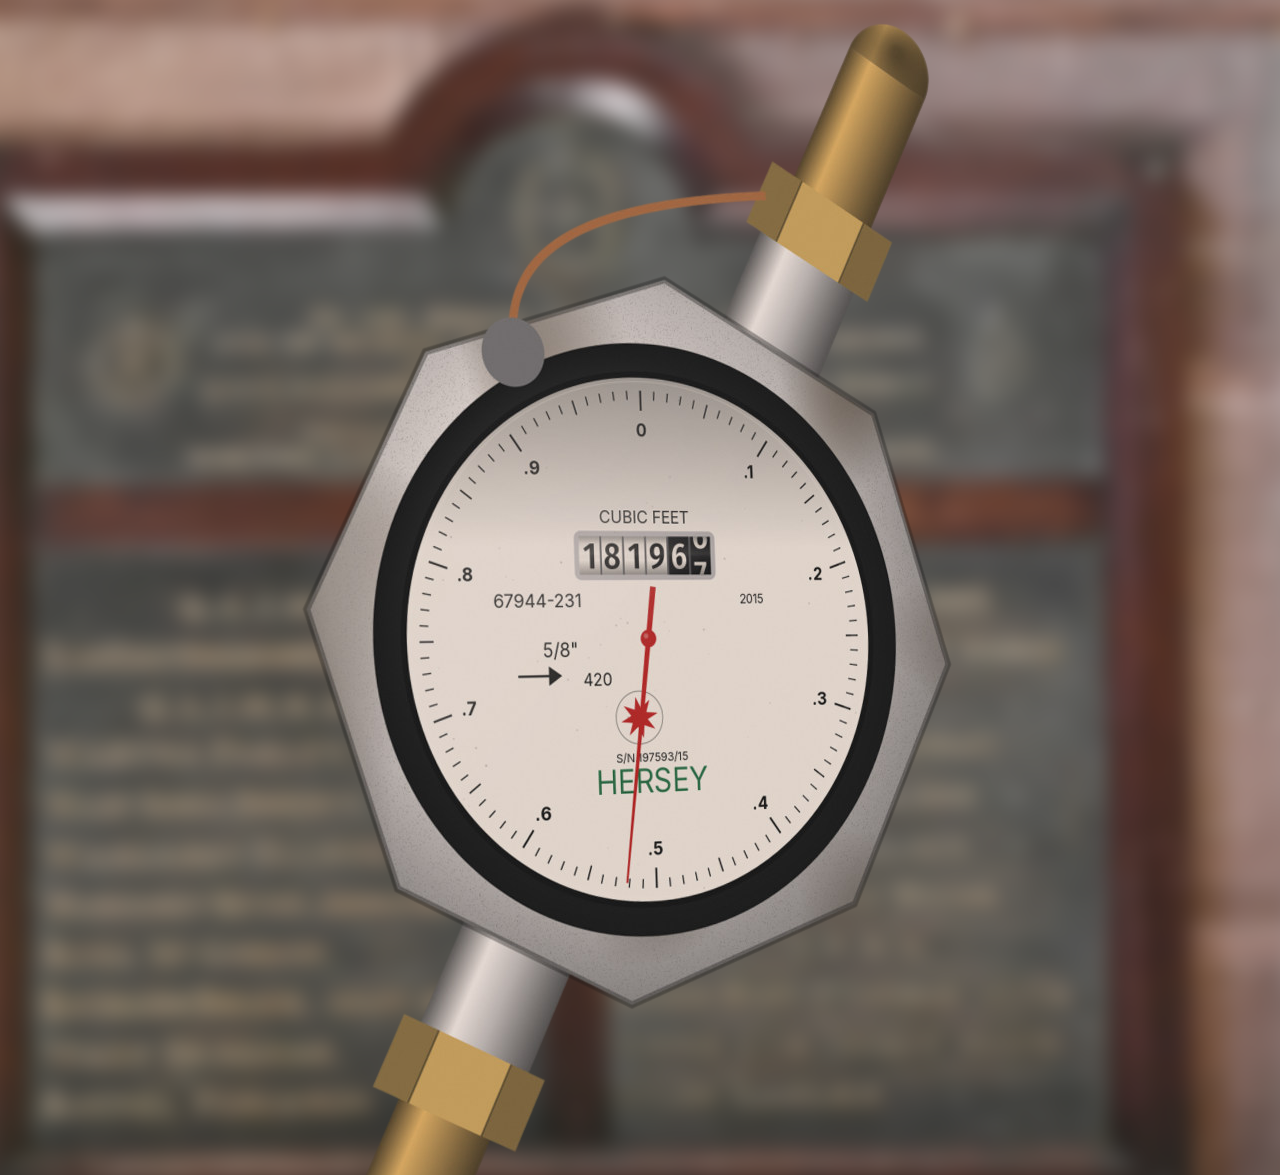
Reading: value=181966.52 unit=ft³
